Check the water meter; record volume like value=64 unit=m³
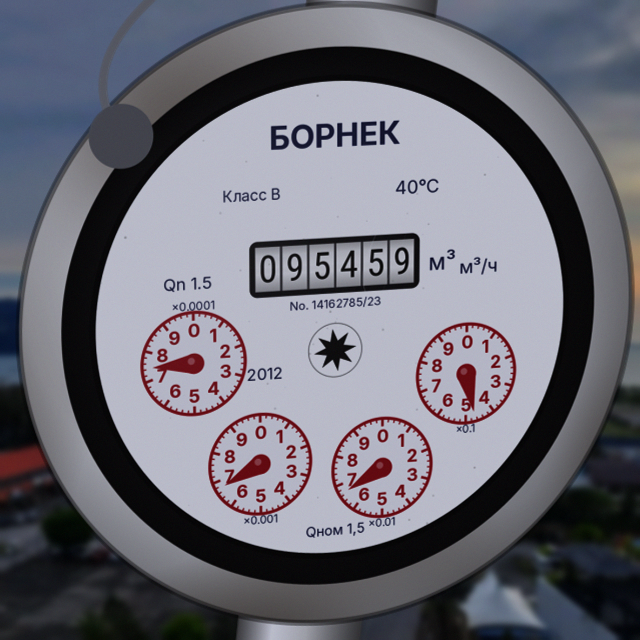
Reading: value=95459.4667 unit=m³
